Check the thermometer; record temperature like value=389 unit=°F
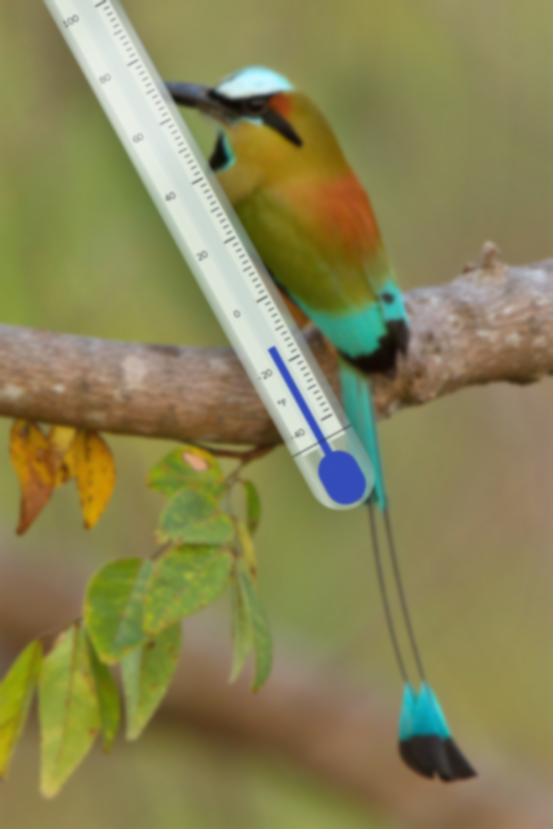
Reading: value=-14 unit=°F
